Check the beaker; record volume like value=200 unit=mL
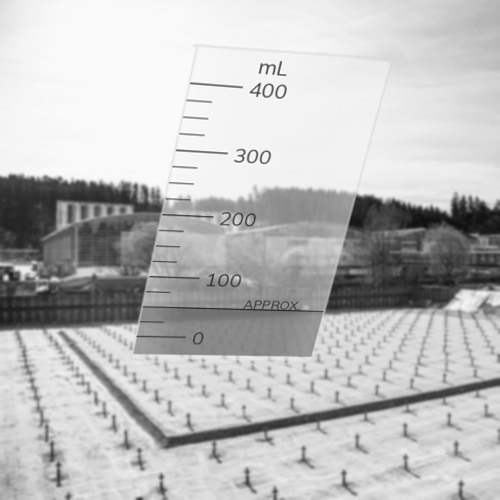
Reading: value=50 unit=mL
